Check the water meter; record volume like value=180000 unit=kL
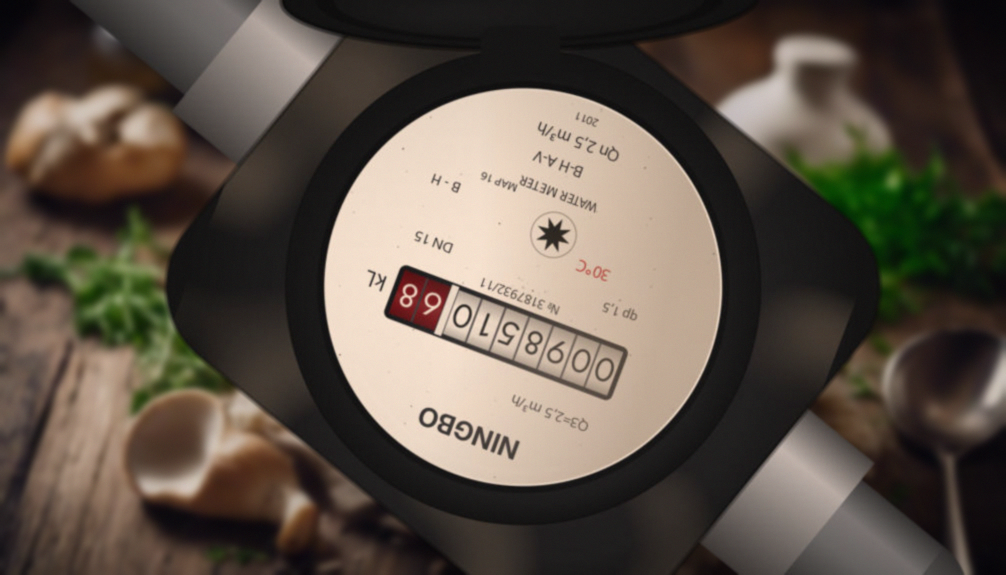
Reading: value=98510.68 unit=kL
